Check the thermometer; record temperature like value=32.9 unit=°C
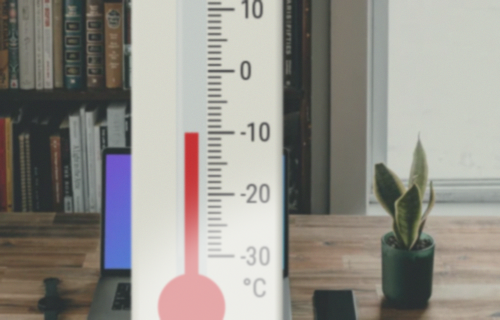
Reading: value=-10 unit=°C
